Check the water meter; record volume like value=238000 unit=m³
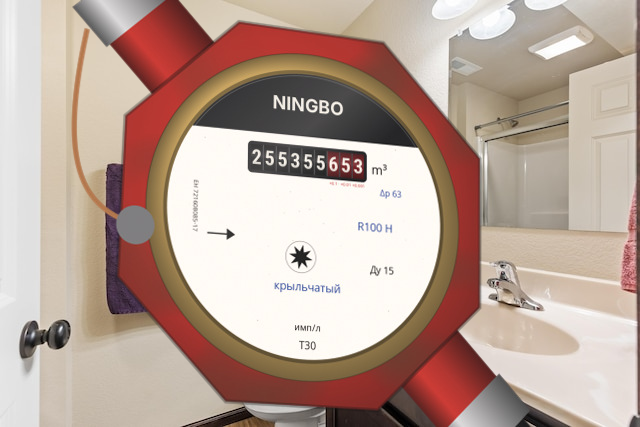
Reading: value=255355.653 unit=m³
